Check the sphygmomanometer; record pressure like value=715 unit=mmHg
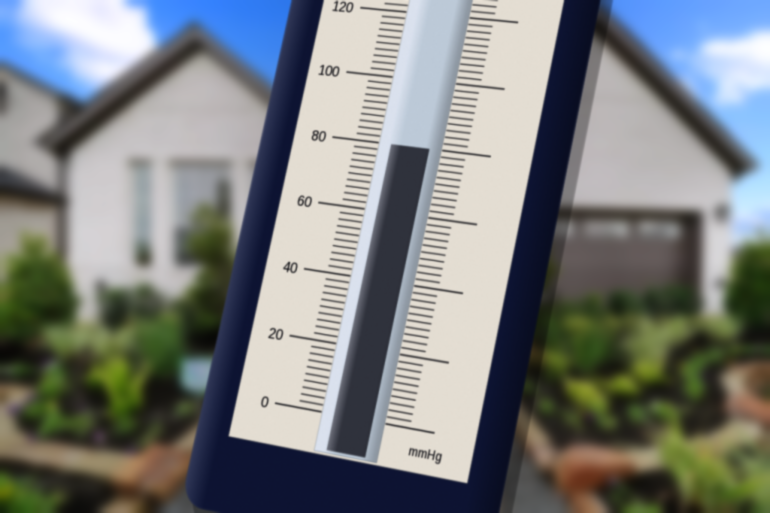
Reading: value=80 unit=mmHg
